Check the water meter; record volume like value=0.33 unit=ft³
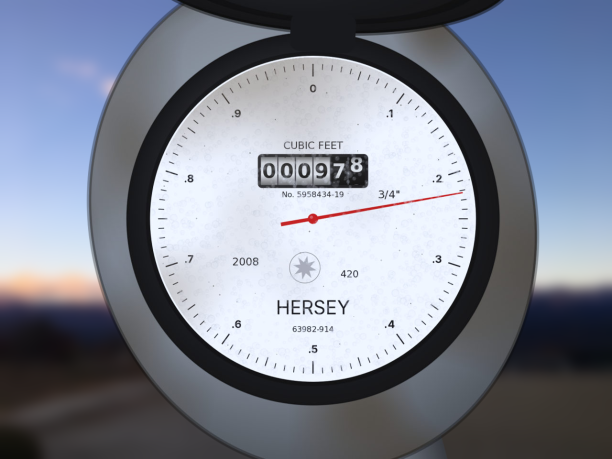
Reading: value=978.22 unit=ft³
